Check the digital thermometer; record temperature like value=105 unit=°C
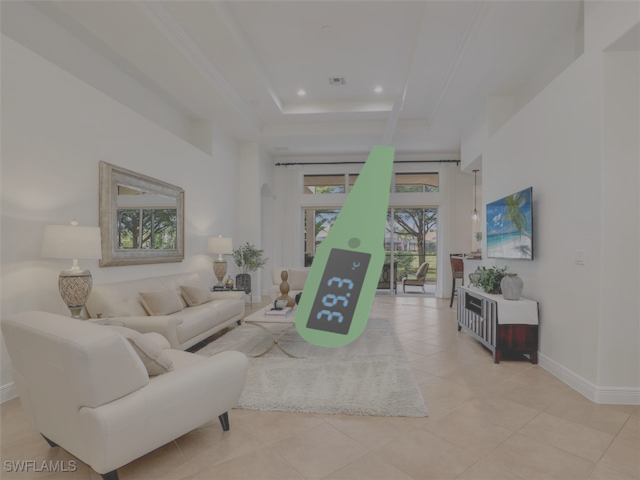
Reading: value=39.3 unit=°C
